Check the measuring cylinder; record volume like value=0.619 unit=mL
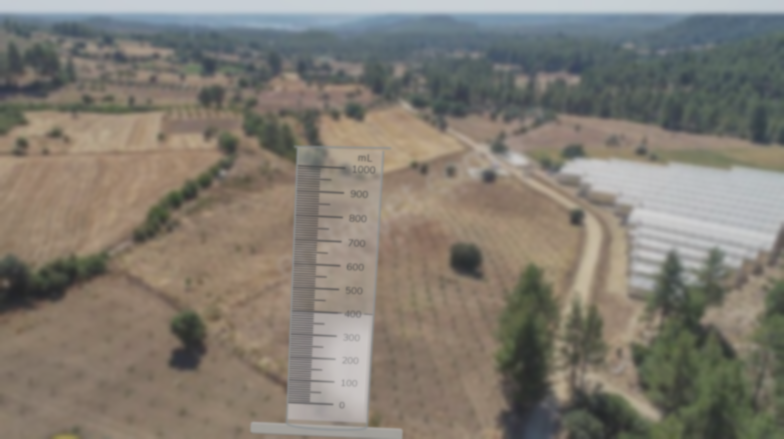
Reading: value=400 unit=mL
